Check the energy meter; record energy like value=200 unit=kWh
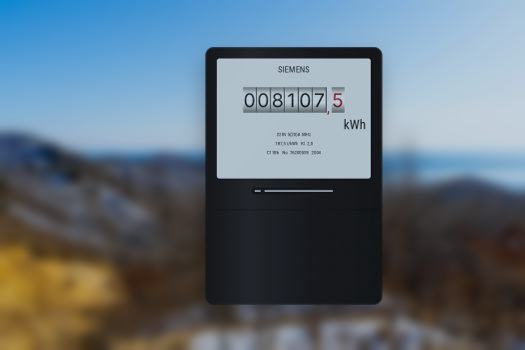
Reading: value=8107.5 unit=kWh
